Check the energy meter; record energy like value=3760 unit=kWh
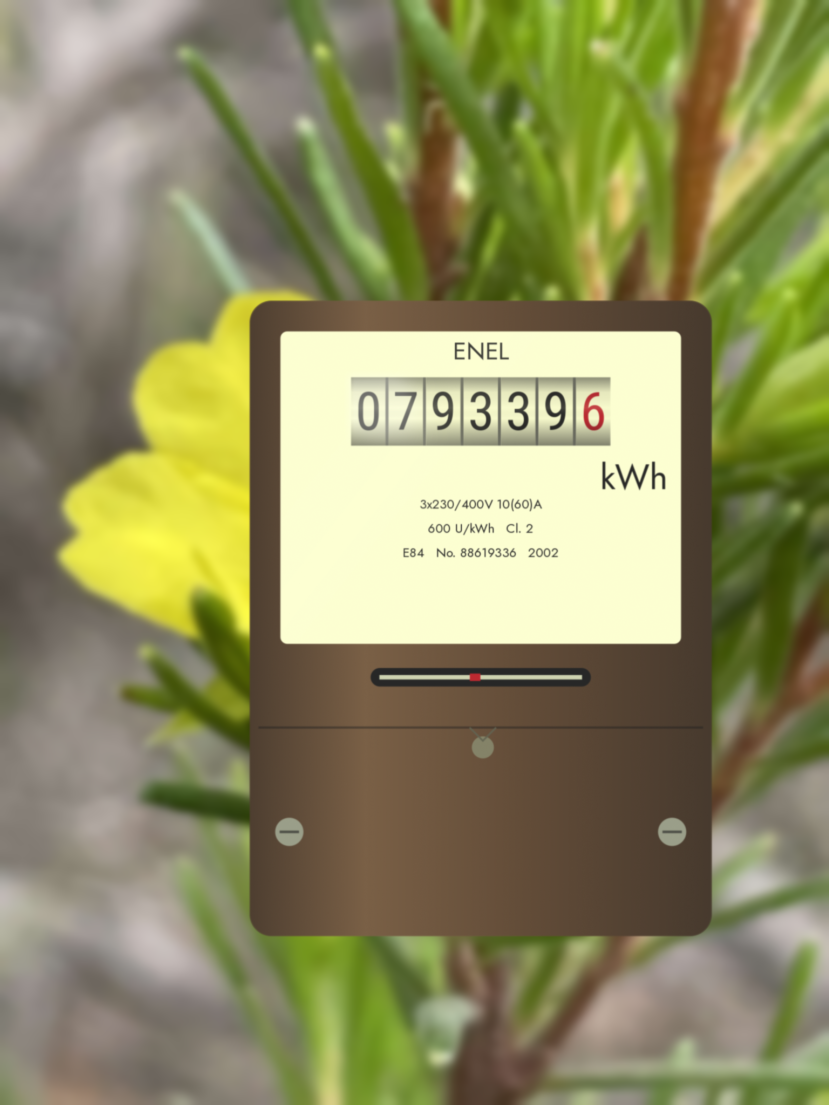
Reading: value=79339.6 unit=kWh
